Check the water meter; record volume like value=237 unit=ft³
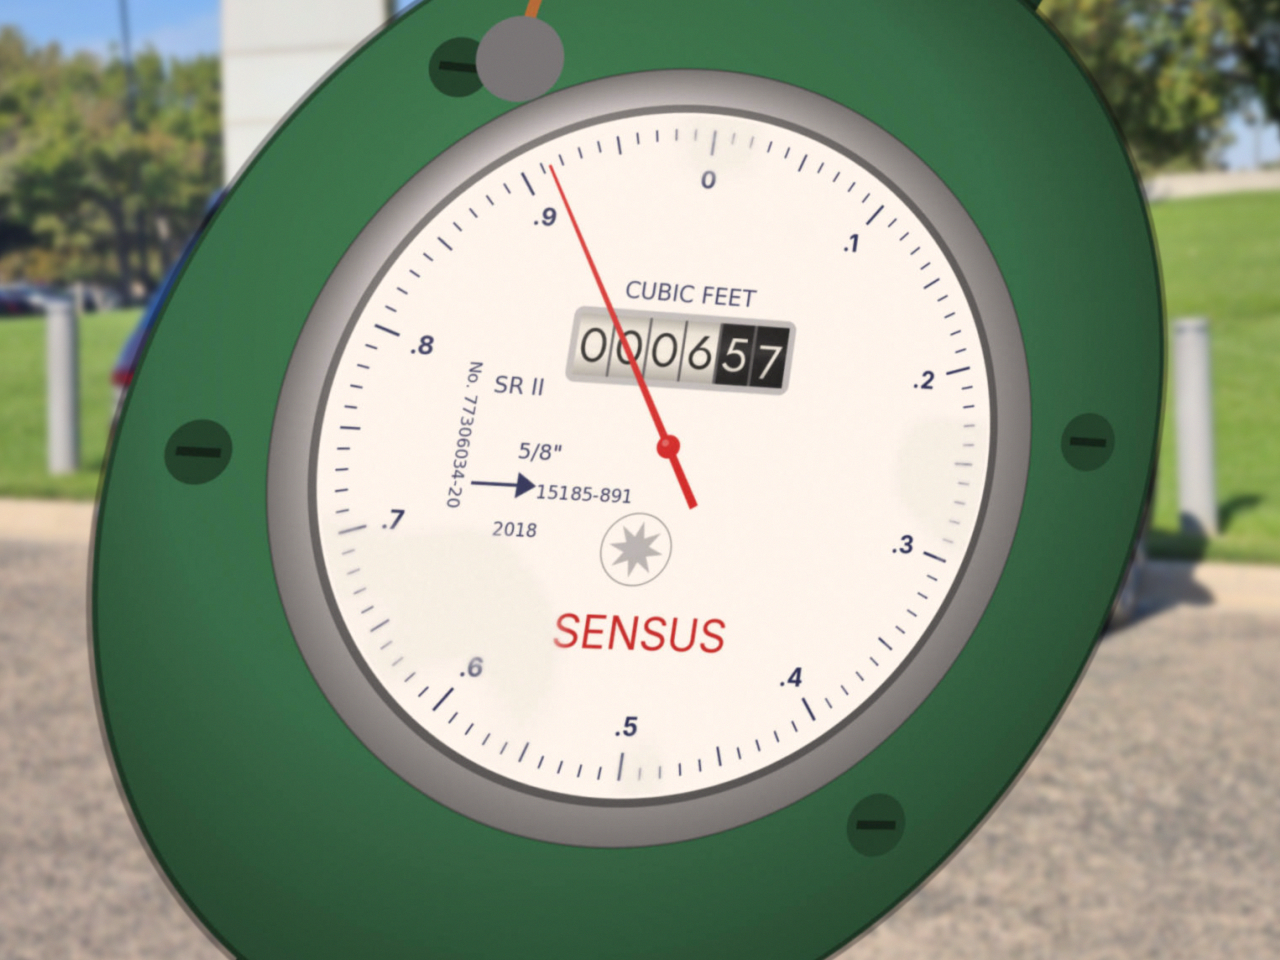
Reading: value=656.91 unit=ft³
